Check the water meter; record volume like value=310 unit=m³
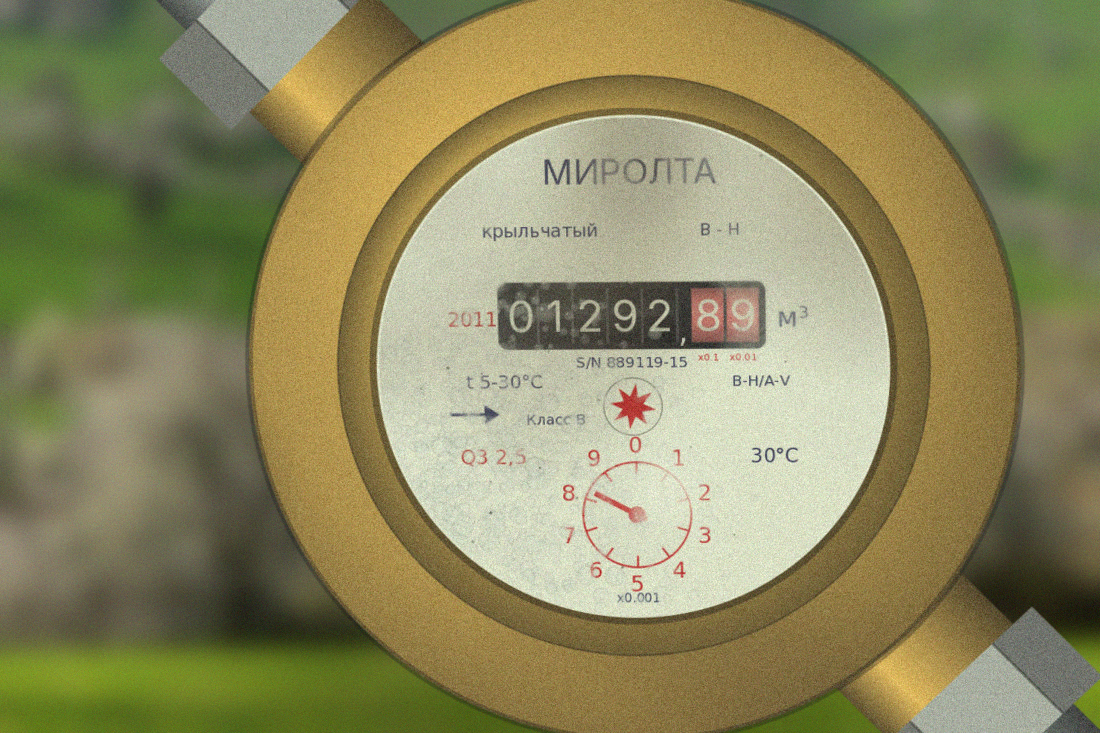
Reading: value=1292.898 unit=m³
